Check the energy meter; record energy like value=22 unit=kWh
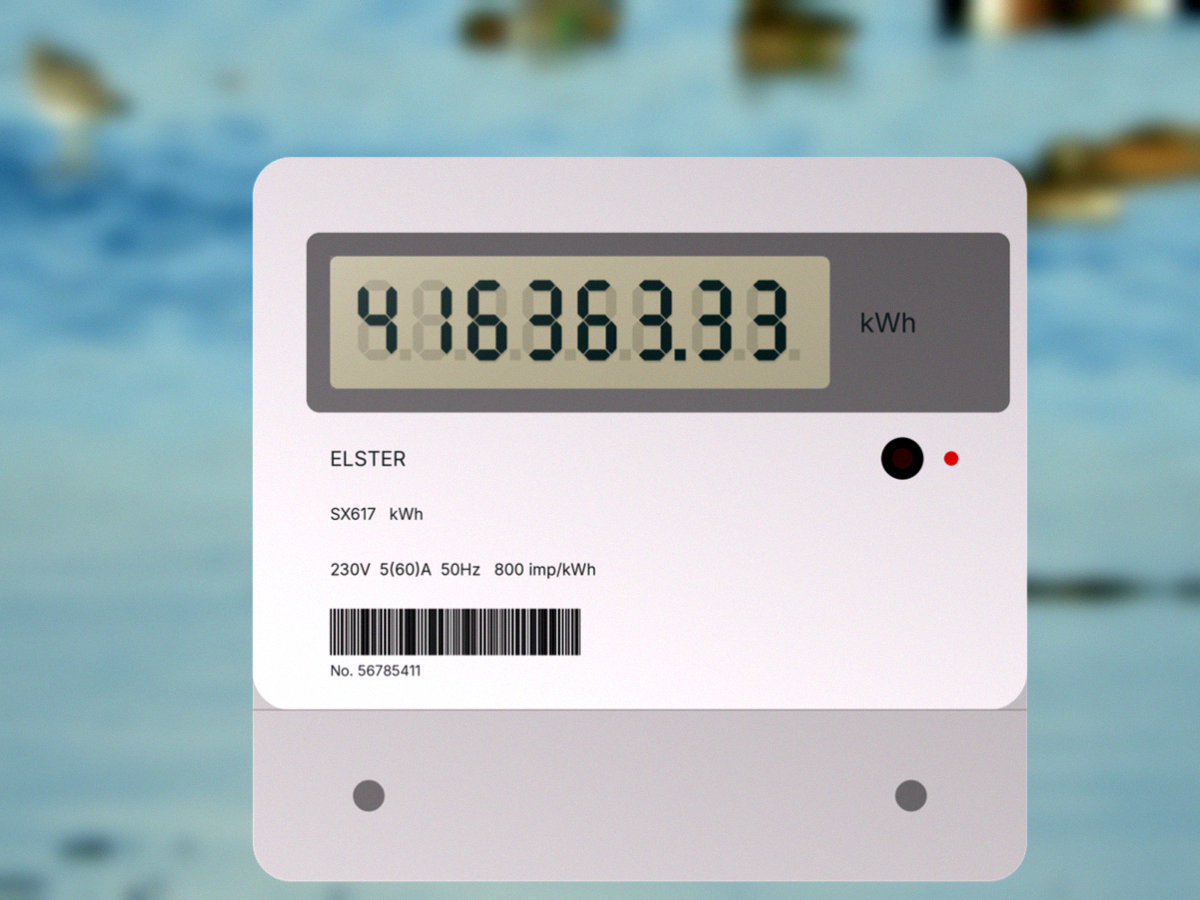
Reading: value=416363.33 unit=kWh
